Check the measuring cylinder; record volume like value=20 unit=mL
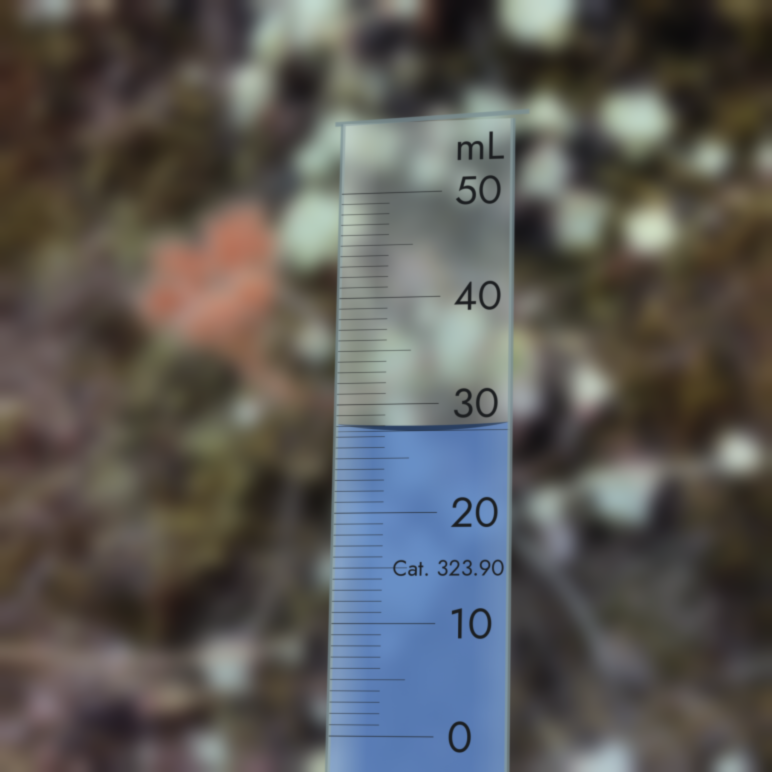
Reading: value=27.5 unit=mL
